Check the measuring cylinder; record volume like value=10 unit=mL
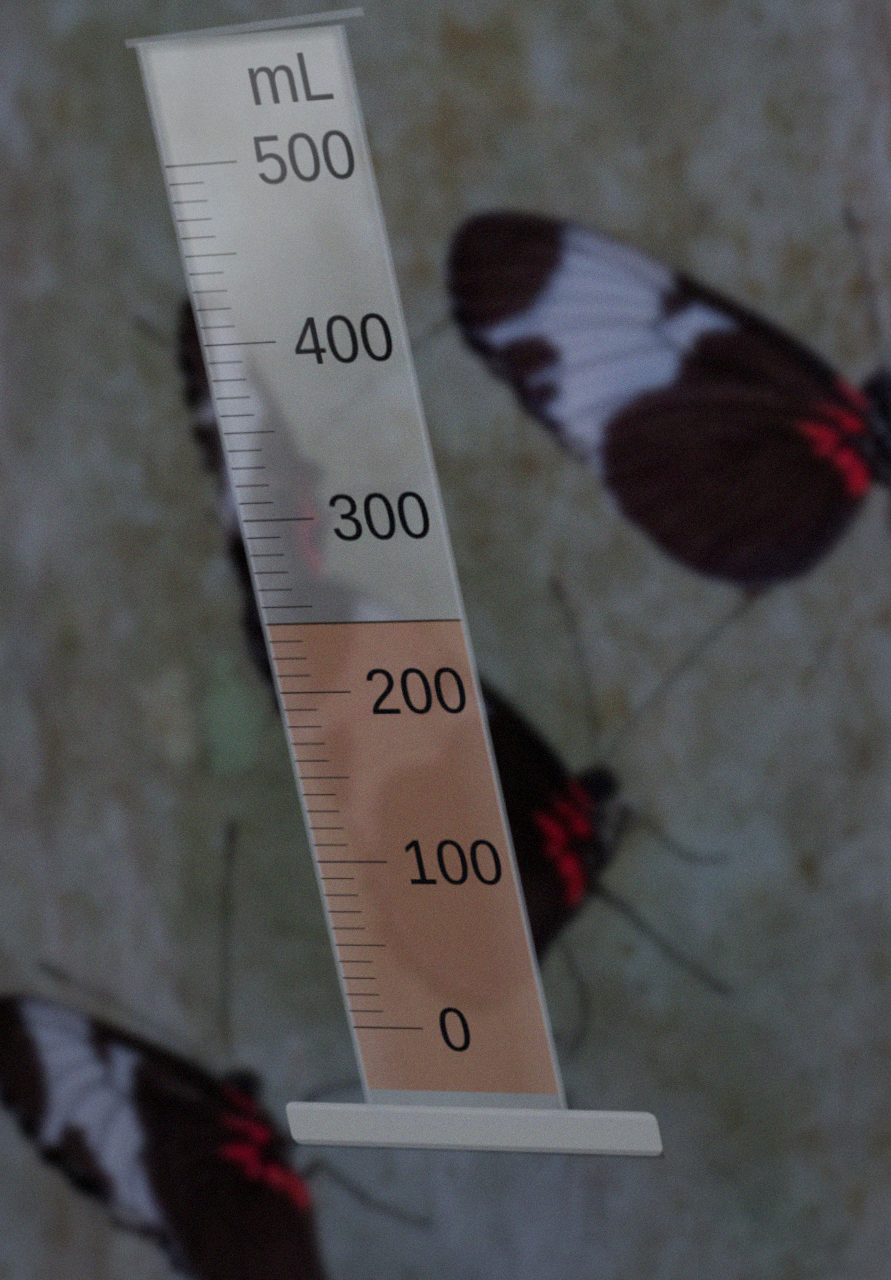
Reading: value=240 unit=mL
